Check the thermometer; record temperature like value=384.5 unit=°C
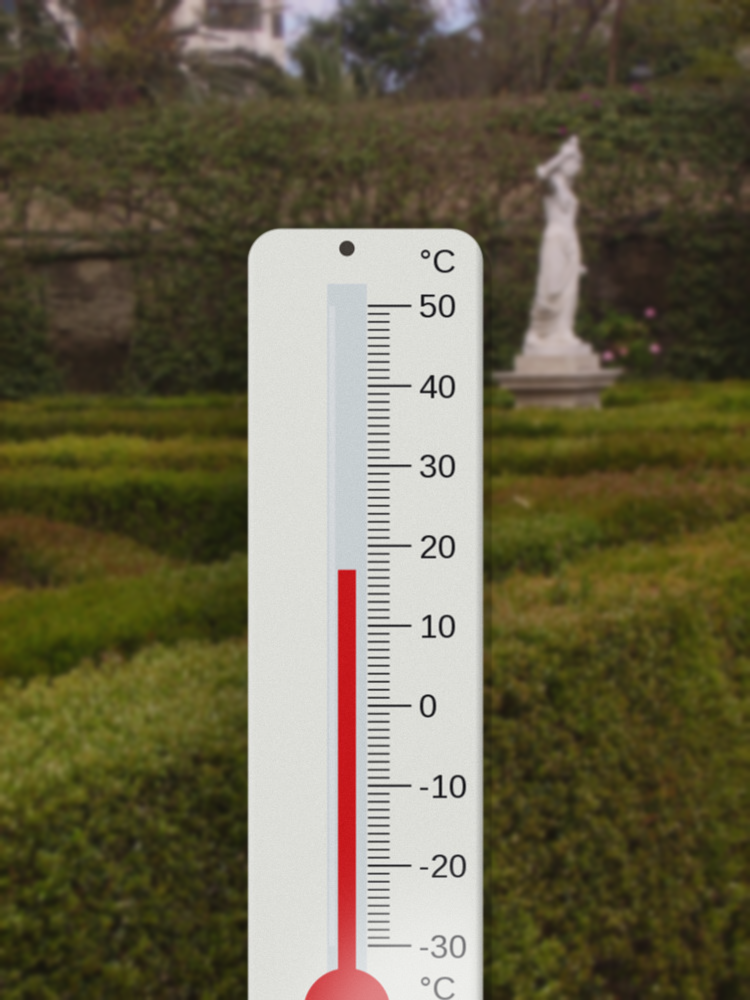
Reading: value=17 unit=°C
